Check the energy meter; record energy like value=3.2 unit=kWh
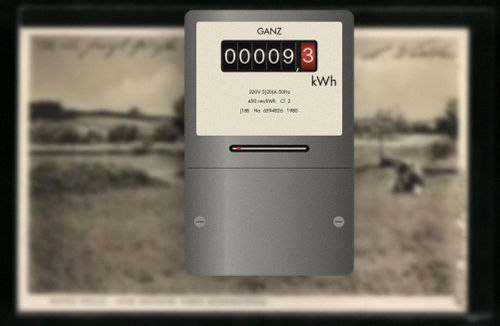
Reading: value=9.3 unit=kWh
